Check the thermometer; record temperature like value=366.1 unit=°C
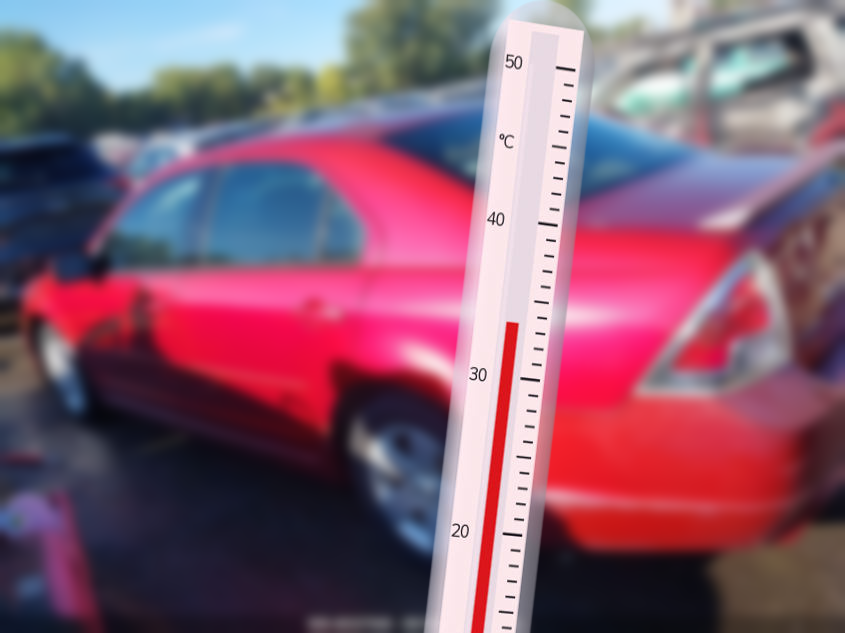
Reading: value=33.5 unit=°C
